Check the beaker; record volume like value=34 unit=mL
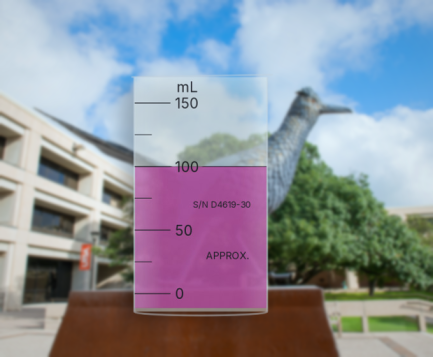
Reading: value=100 unit=mL
